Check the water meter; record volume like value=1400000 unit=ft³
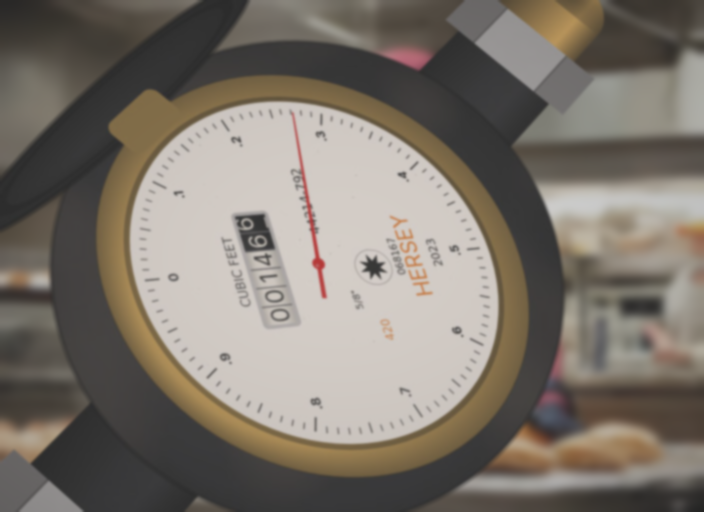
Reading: value=1466.27 unit=ft³
